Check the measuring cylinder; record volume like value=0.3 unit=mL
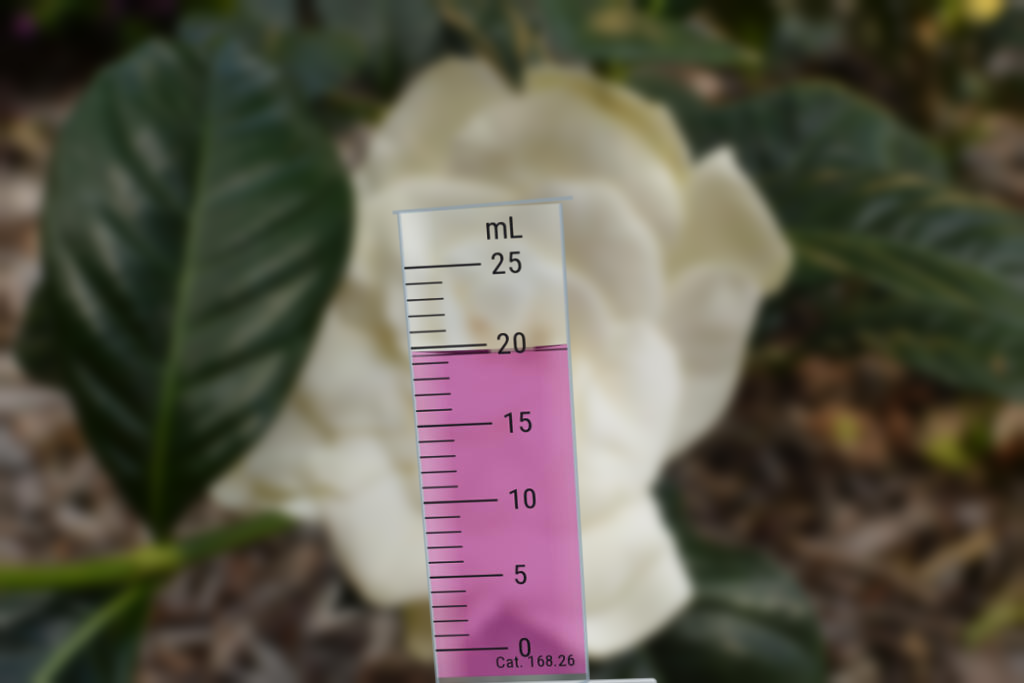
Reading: value=19.5 unit=mL
